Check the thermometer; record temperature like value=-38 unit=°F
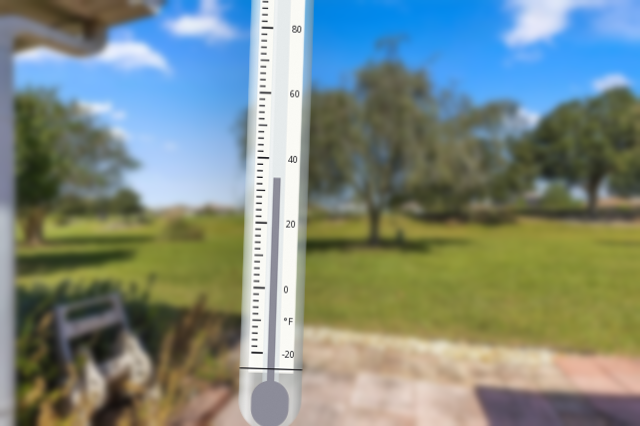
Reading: value=34 unit=°F
